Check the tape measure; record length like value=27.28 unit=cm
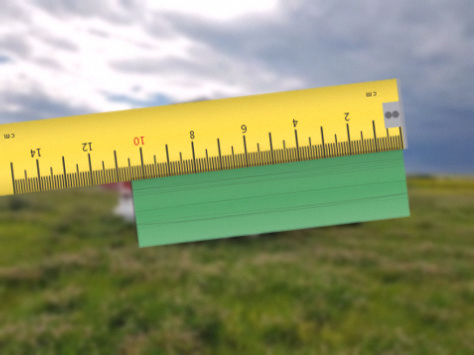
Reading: value=10.5 unit=cm
